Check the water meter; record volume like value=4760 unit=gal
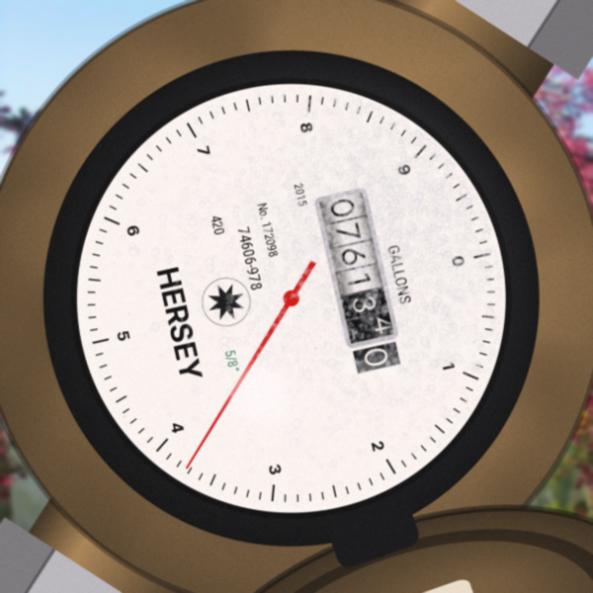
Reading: value=761343.7 unit=gal
